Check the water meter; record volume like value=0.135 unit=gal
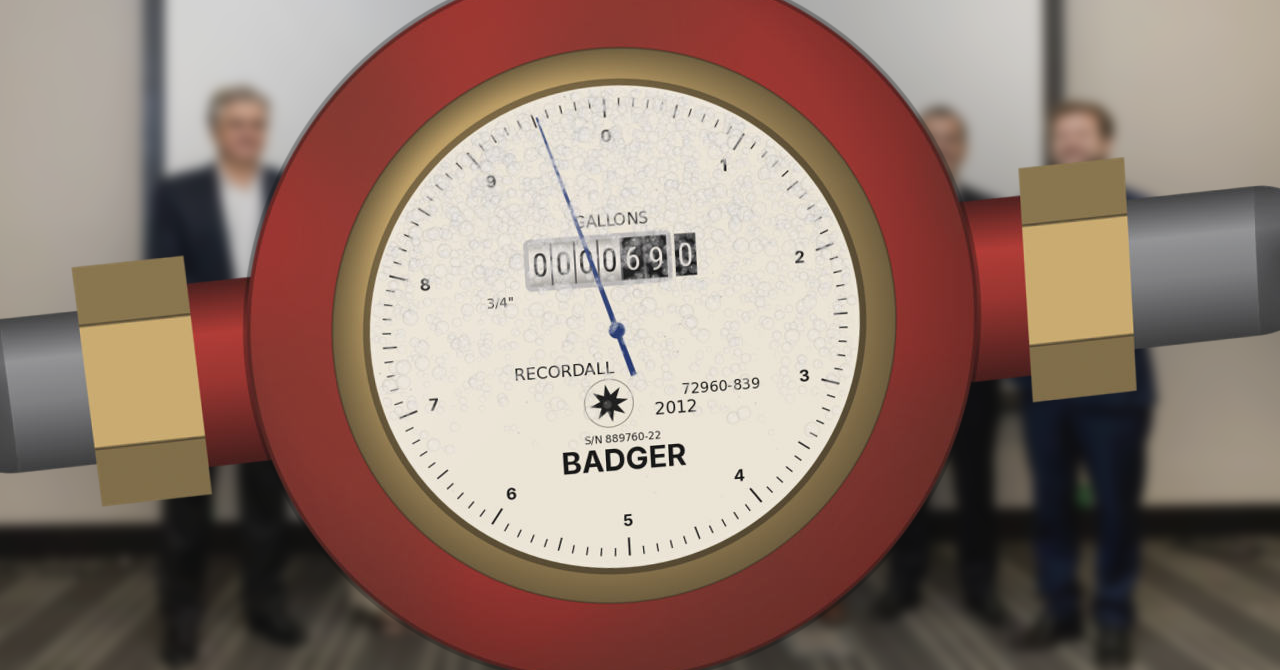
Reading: value=689.5 unit=gal
